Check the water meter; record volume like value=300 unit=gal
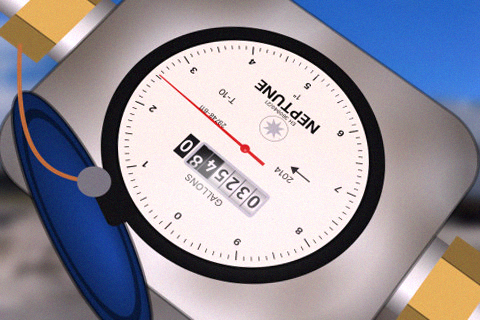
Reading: value=325482.5 unit=gal
